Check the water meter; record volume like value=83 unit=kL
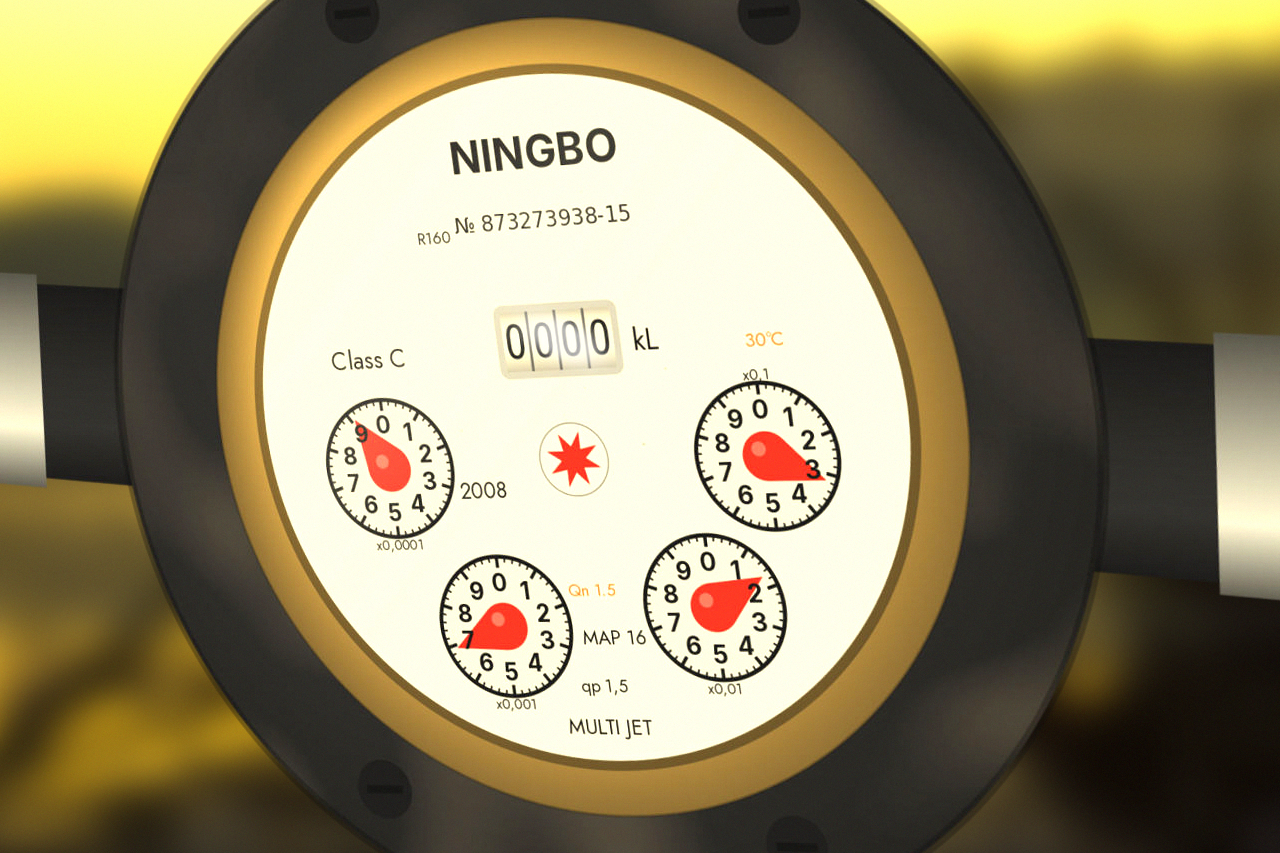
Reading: value=0.3169 unit=kL
